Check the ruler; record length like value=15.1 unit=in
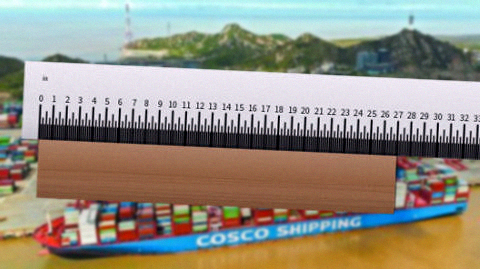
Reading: value=27 unit=in
